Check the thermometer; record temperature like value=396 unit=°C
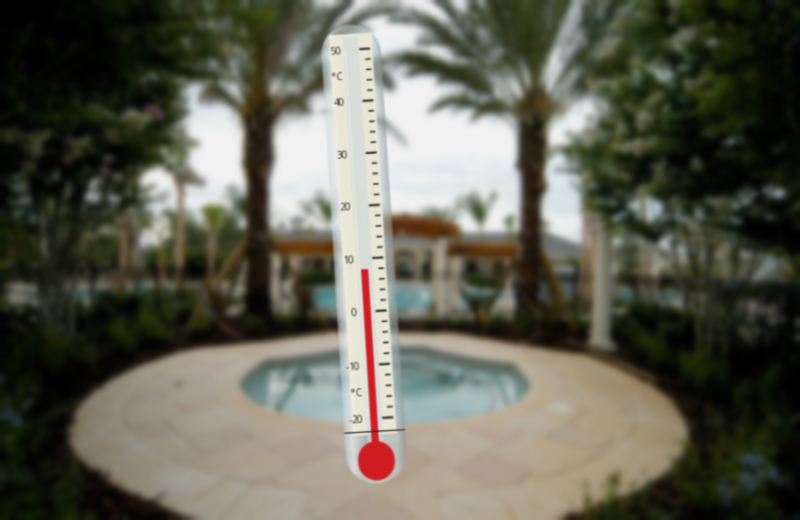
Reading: value=8 unit=°C
